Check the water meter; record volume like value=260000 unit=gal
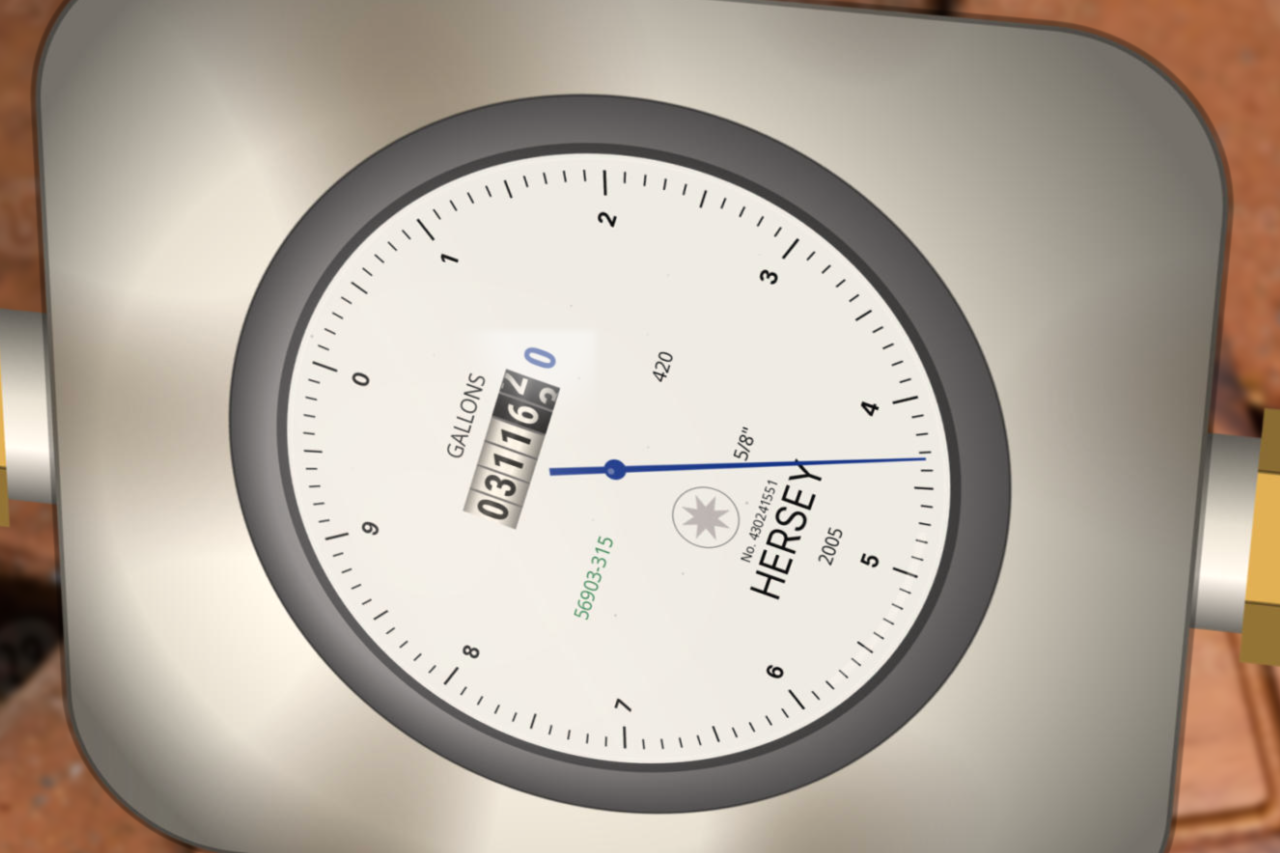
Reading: value=311624.3 unit=gal
